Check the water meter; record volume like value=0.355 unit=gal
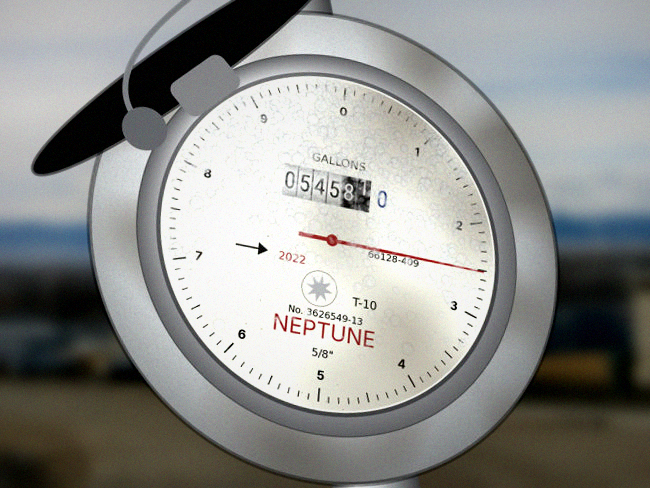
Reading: value=545812.5 unit=gal
